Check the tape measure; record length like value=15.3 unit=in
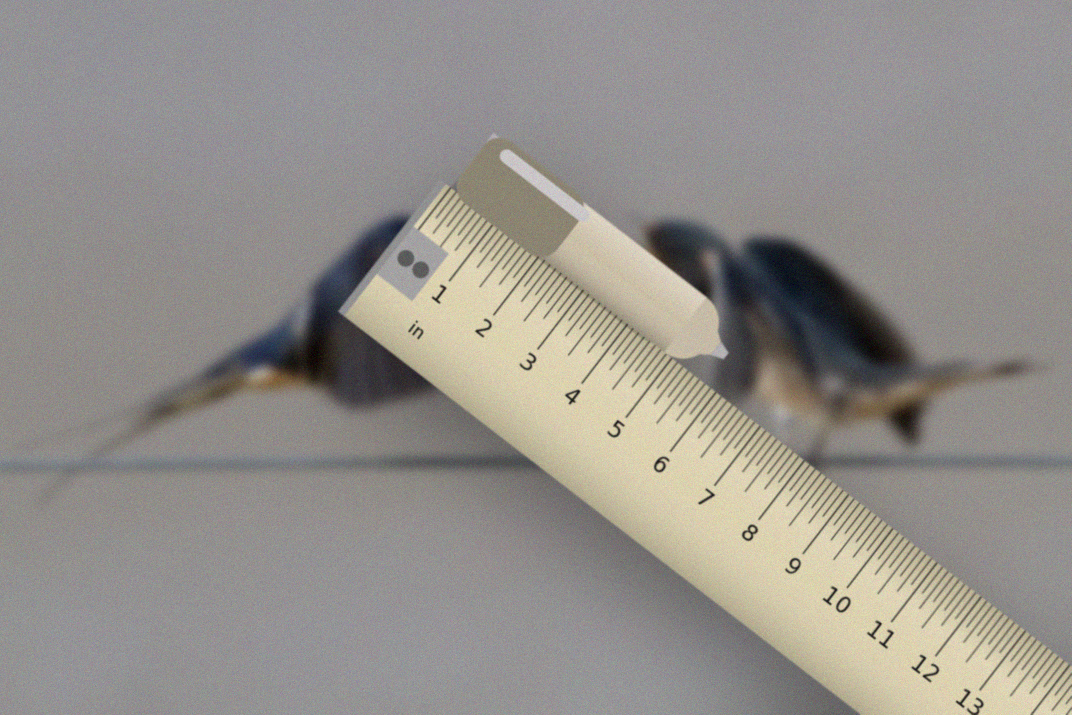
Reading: value=5.75 unit=in
